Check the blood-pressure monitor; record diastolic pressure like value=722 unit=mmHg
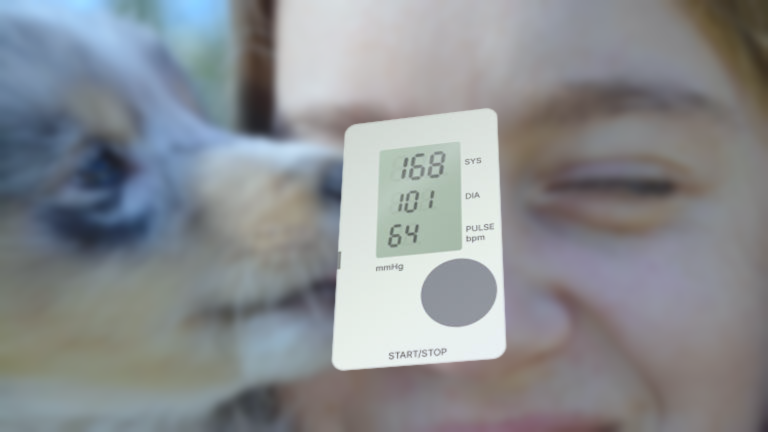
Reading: value=101 unit=mmHg
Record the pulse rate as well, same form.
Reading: value=64 unit=bpm
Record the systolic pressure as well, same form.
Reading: value=168 unit=mmHg
